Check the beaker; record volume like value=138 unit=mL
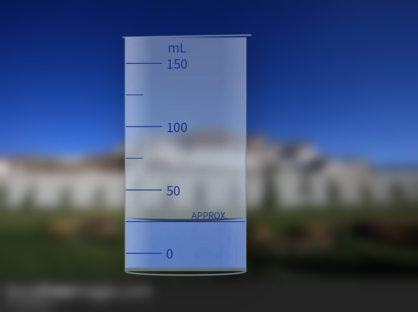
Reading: value=25 unit=mL
